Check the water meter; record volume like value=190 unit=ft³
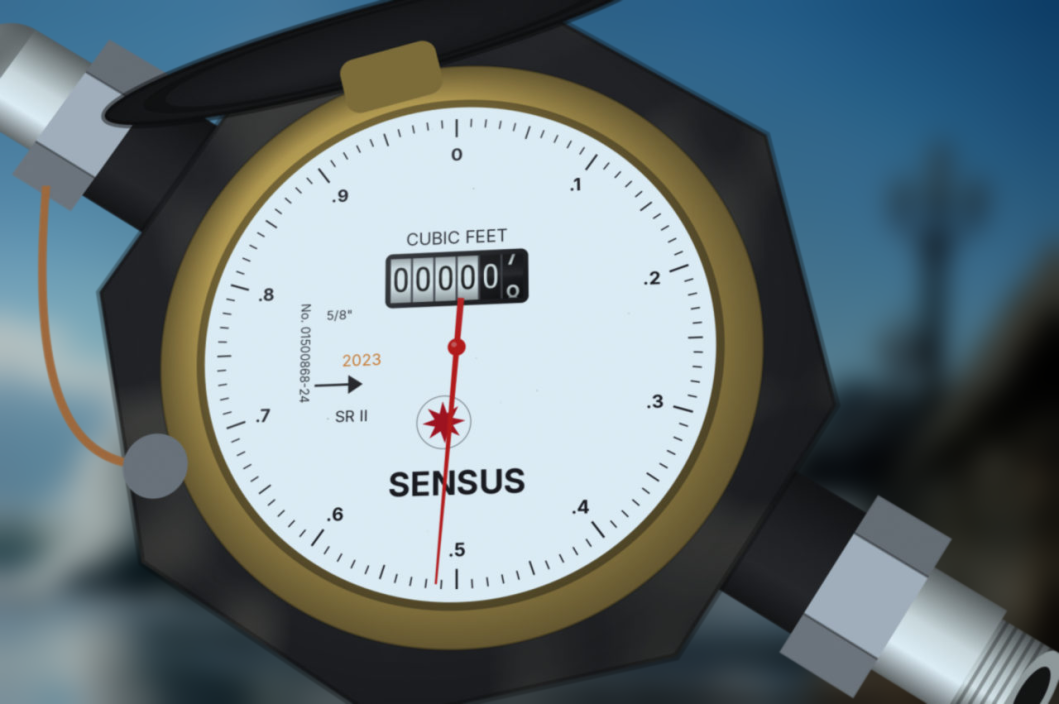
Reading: value=7.51 unit=ft³
